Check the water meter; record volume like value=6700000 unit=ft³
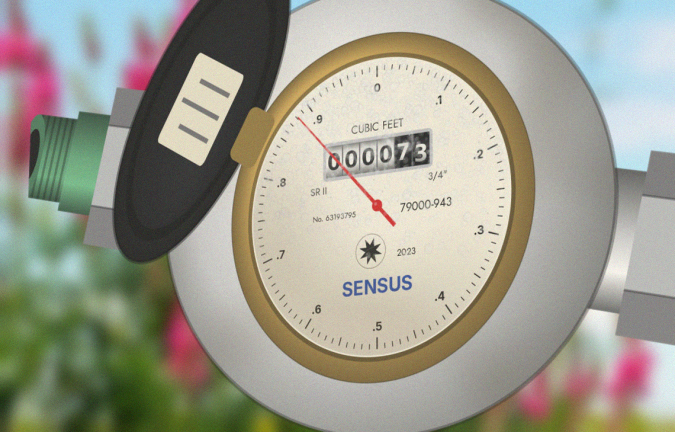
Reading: value=72.88 unit=ft³
